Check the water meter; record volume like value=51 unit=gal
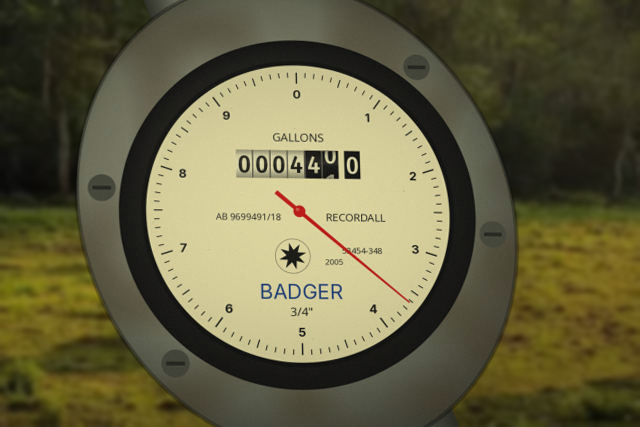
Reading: value=4403.6 unit=gal
